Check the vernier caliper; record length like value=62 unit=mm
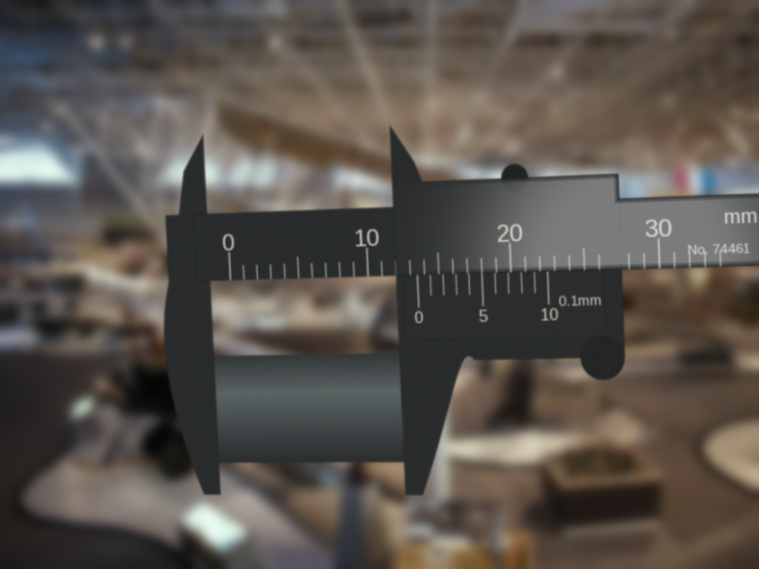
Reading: value=13.5 unit=mm
